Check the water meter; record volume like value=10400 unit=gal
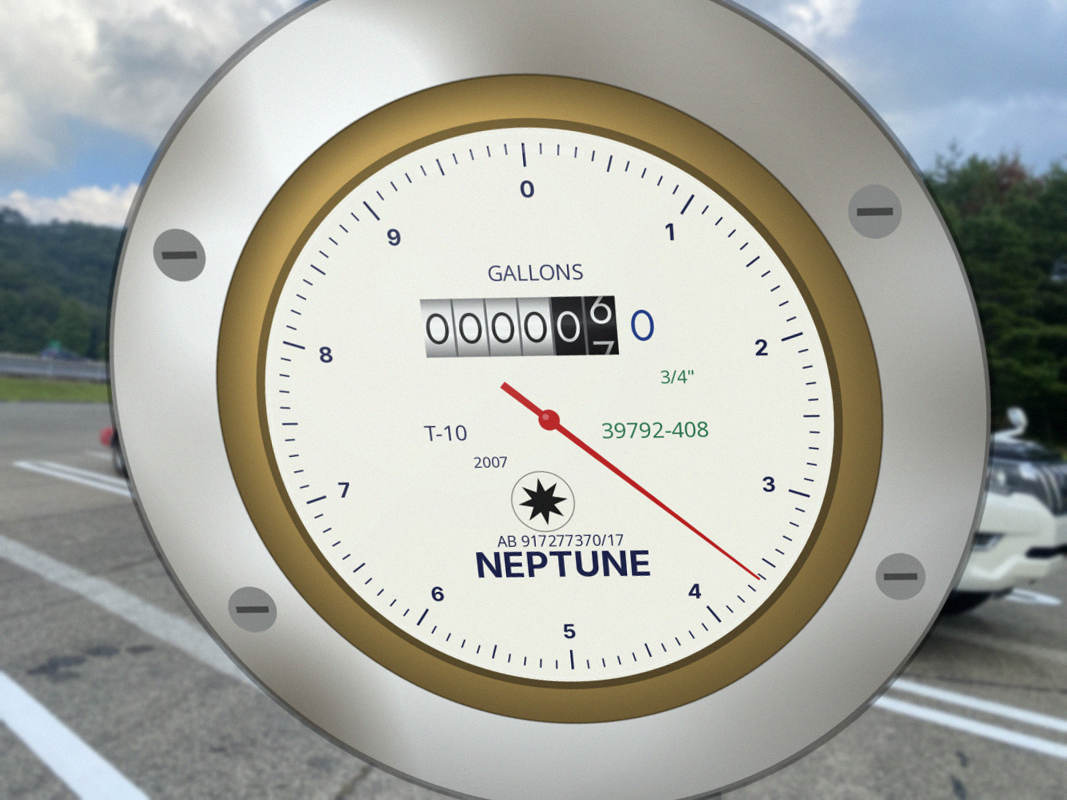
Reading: value=63.6 unit=gal
